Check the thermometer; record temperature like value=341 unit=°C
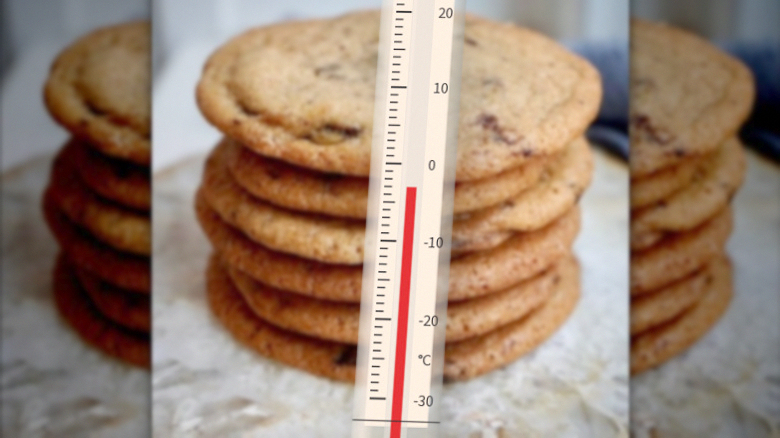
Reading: value=-3 unit=°C
